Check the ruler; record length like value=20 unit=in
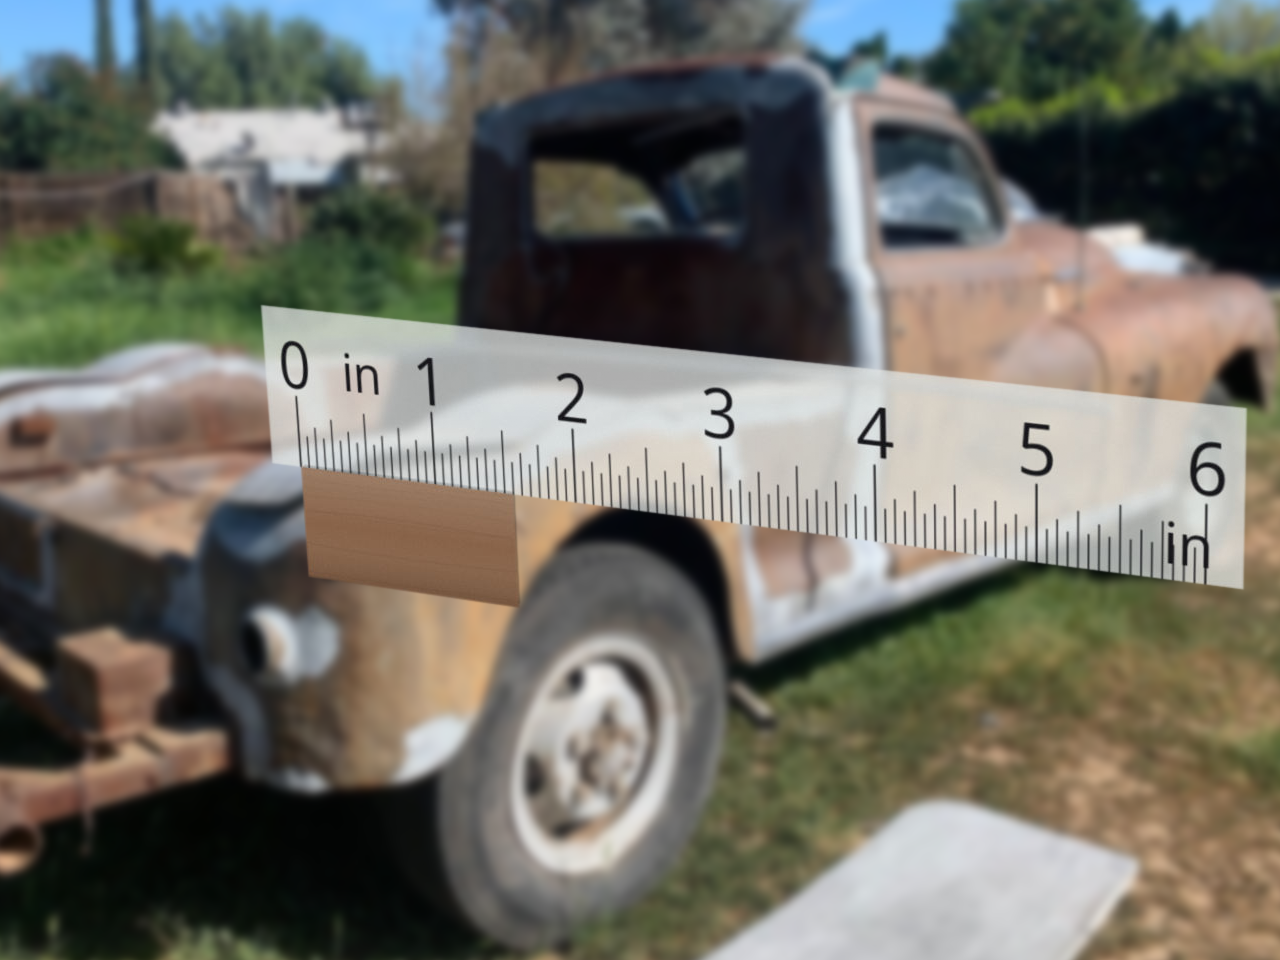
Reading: value=1.5625 unit=in
